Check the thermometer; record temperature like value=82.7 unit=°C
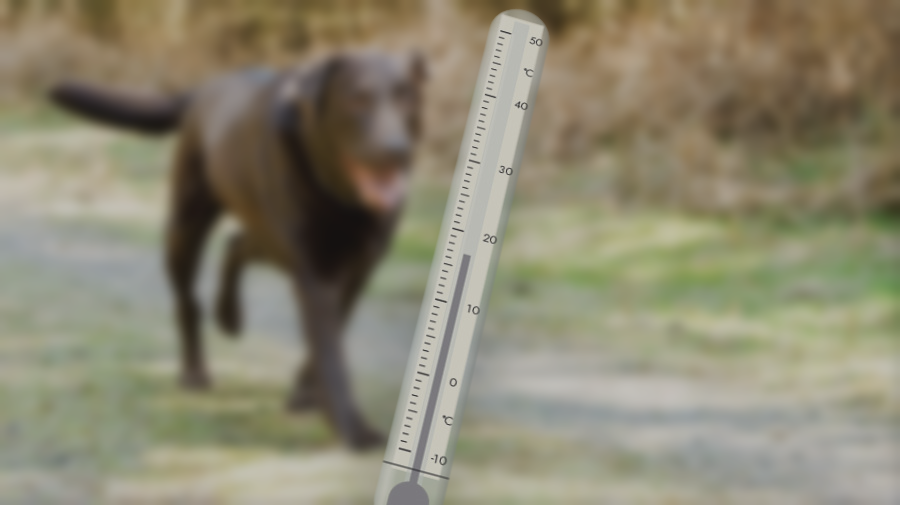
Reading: value=17 unit=°C
